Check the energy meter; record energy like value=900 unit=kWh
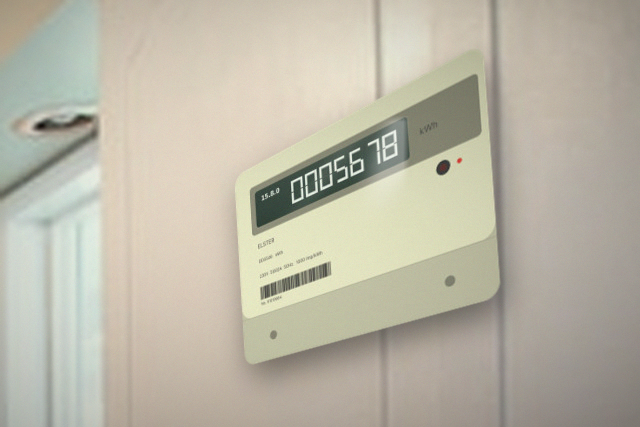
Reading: value=5678 unit=kWh
